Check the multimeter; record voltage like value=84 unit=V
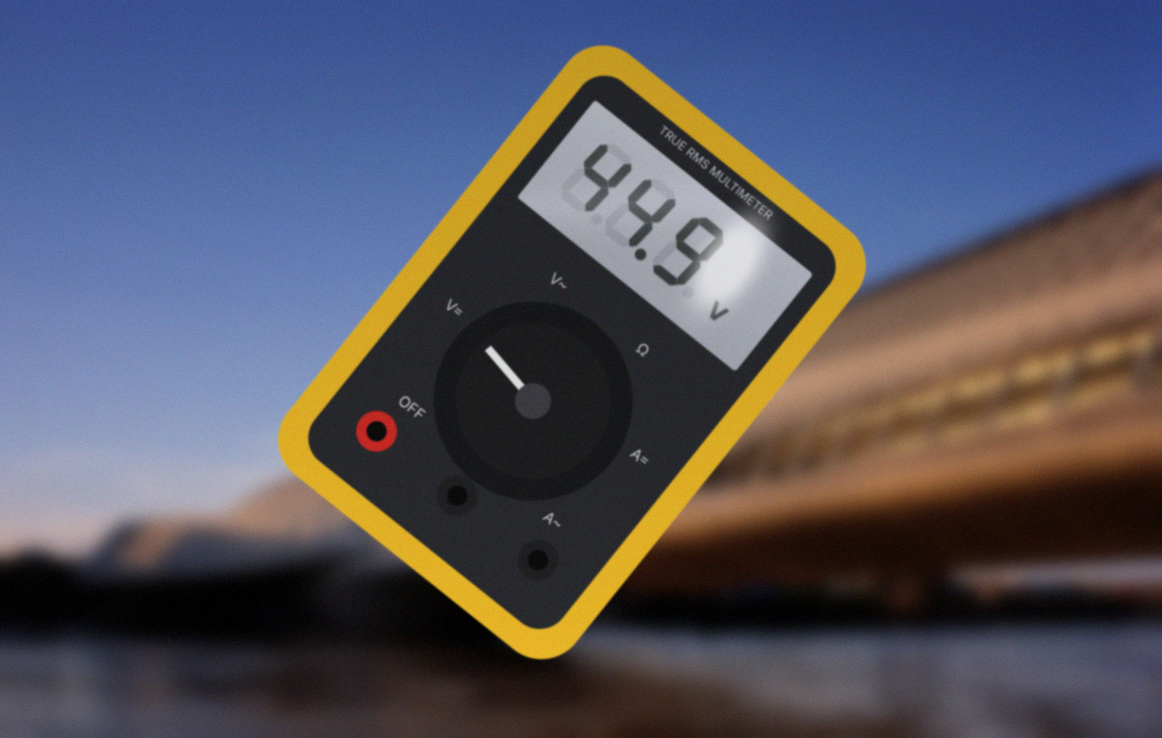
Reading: value=44.9 unit=V
